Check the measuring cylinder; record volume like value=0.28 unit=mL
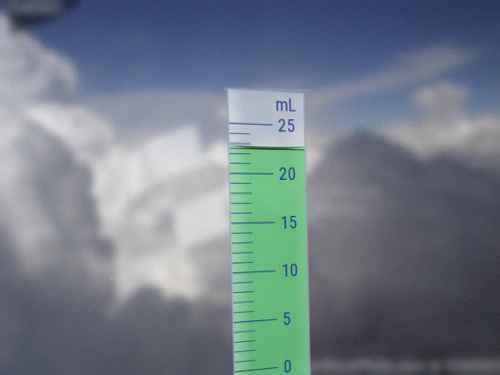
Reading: value=22.5 unit=mL
